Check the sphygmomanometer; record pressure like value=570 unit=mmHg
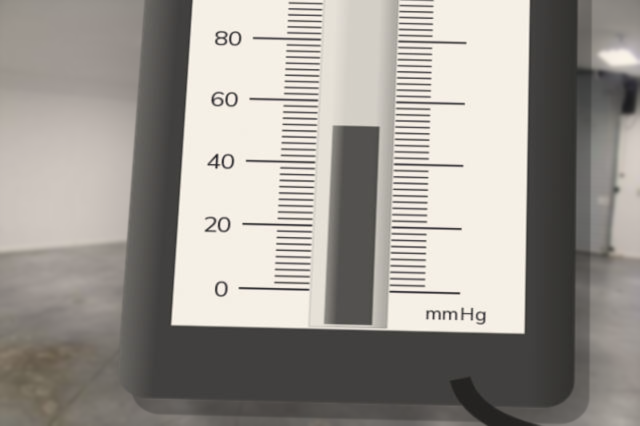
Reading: value=52 unit=mmHg
